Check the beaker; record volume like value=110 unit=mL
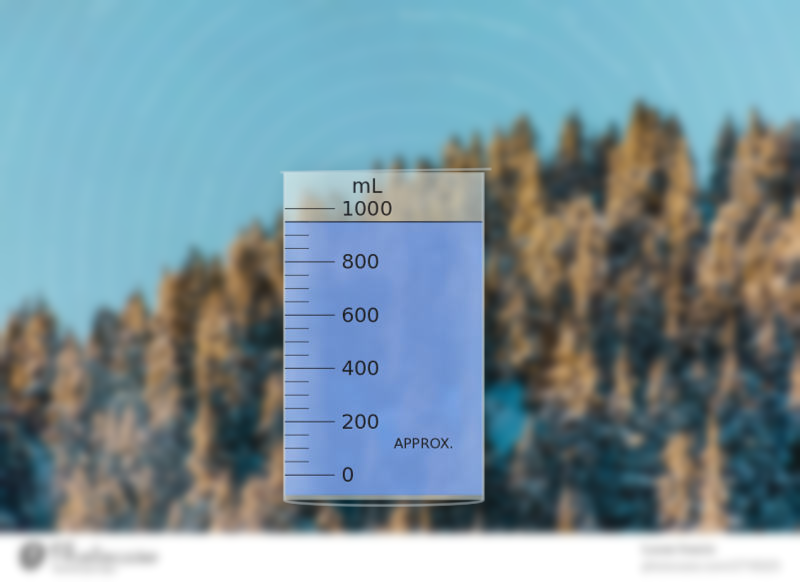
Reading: value=950 unit=mL
